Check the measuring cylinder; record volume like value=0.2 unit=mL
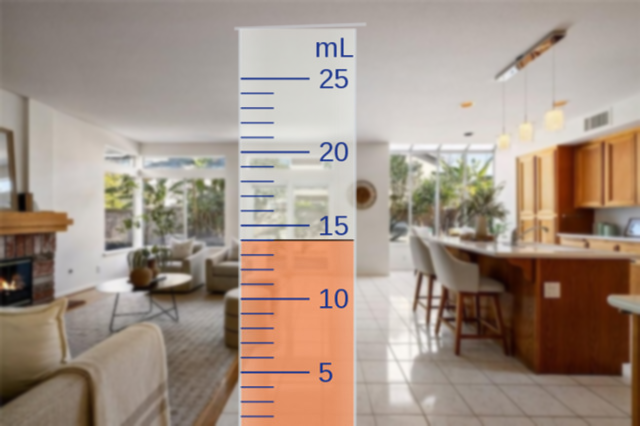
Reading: value=14 unit=mL
